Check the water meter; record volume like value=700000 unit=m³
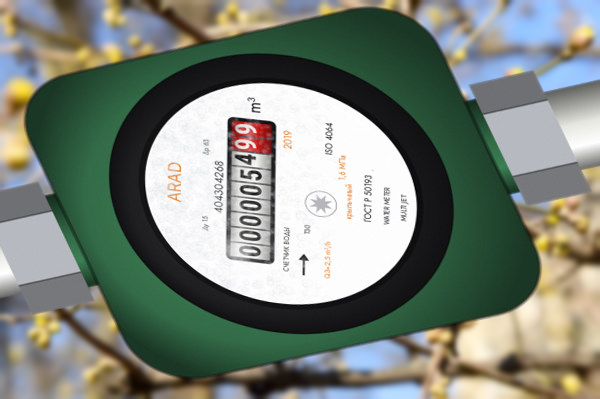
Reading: value=54.99 unit=m³
